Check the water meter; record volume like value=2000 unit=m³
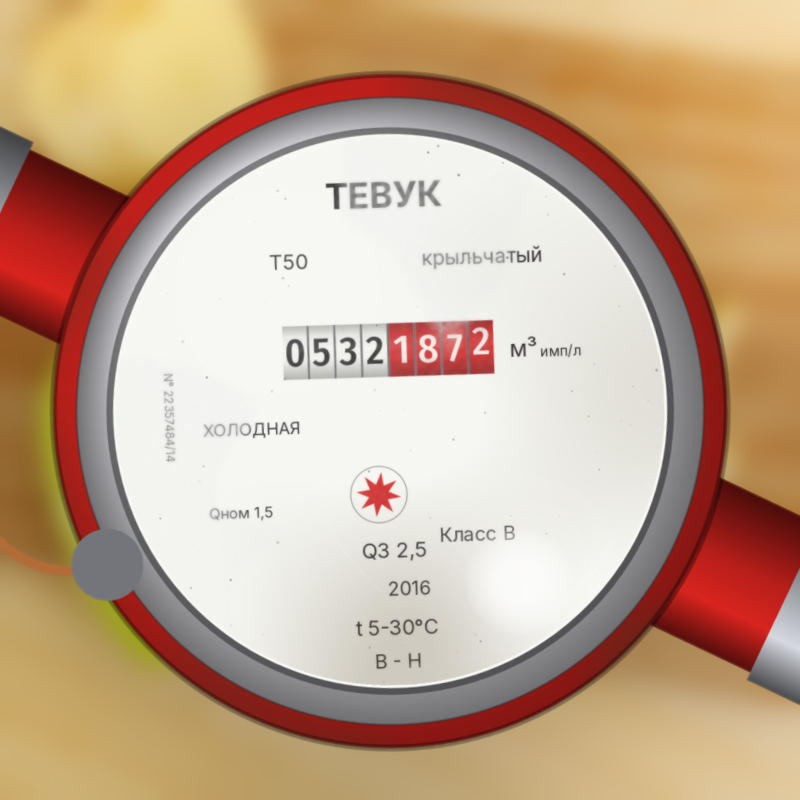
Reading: value=532.1872 unit=m³
